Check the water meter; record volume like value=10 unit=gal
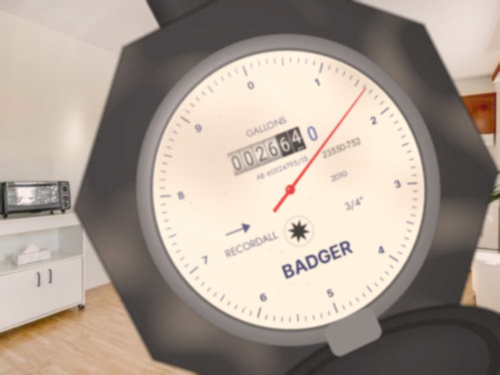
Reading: value=26641.6 unit=gal
